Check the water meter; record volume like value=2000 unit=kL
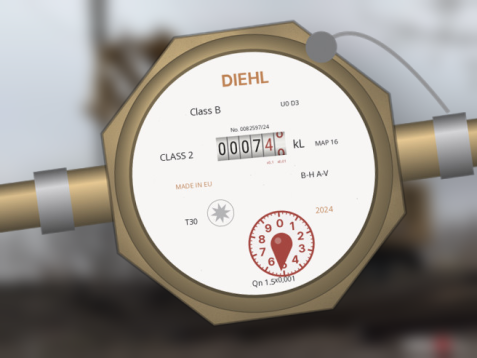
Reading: value=7.485 unit=kL
